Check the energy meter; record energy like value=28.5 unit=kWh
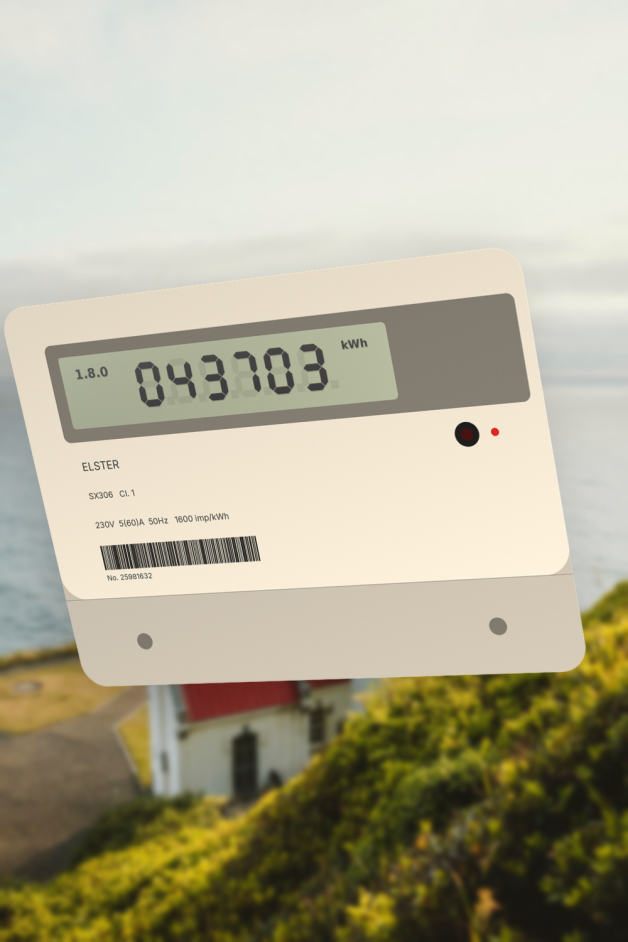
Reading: value=43703 unit=kWh
